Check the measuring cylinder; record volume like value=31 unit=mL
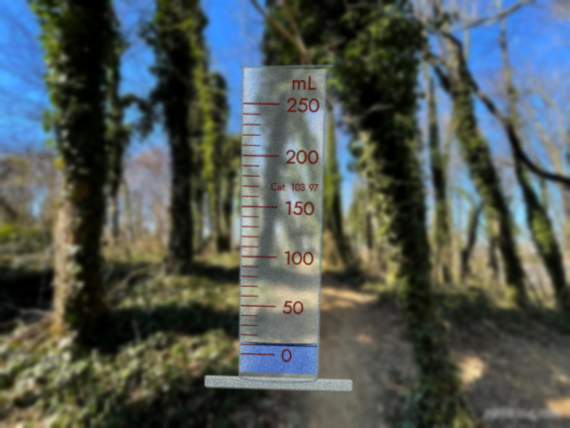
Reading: value=10 unit=mL
